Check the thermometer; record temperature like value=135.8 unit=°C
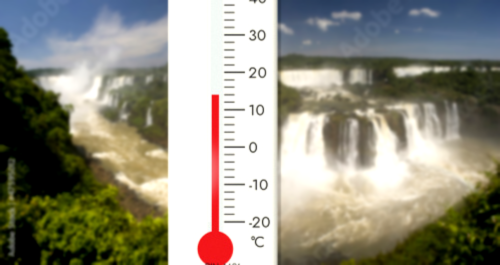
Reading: value=14 unit=°C
